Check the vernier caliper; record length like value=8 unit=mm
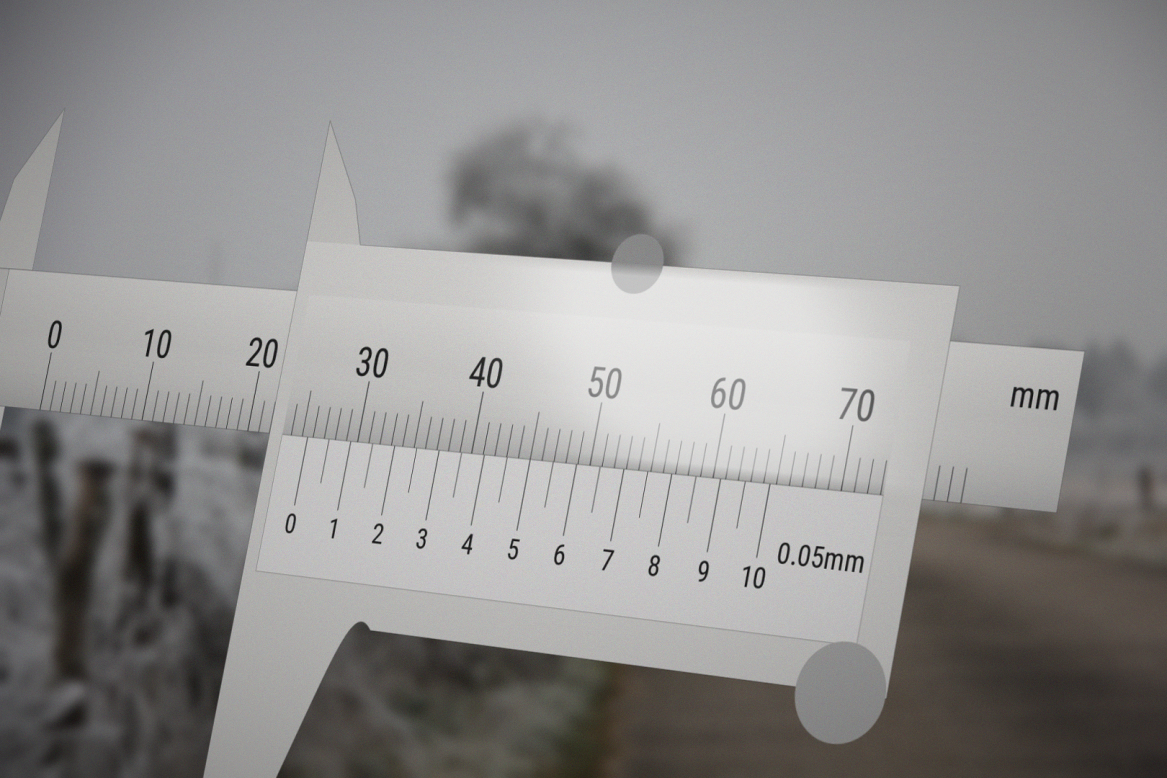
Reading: value=25.5 unit=mm
